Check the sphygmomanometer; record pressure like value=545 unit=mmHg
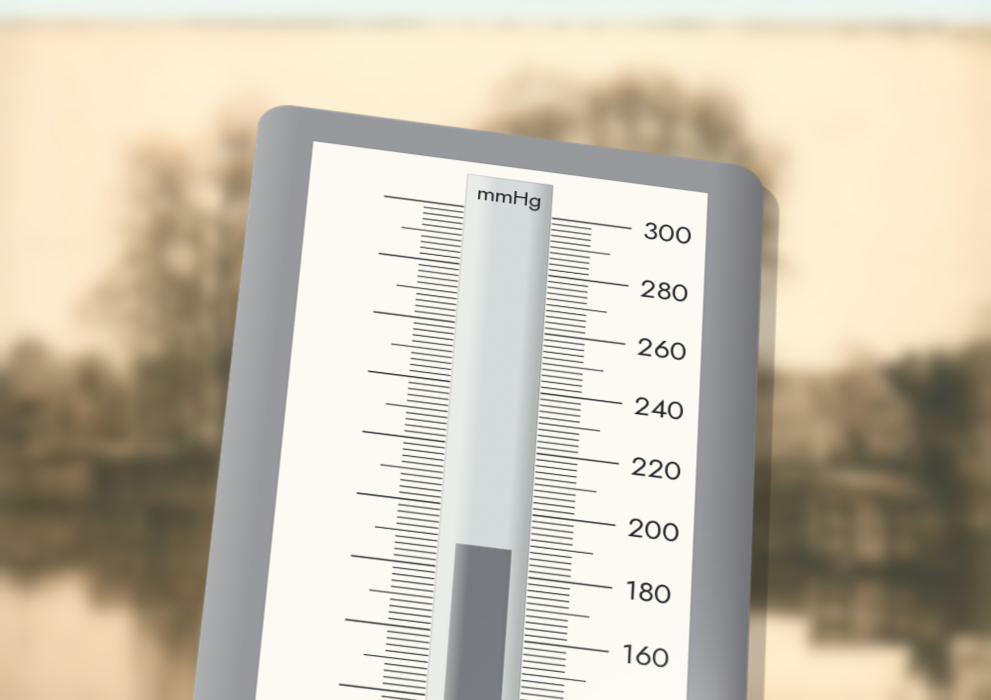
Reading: value=188 unit=mmHg
